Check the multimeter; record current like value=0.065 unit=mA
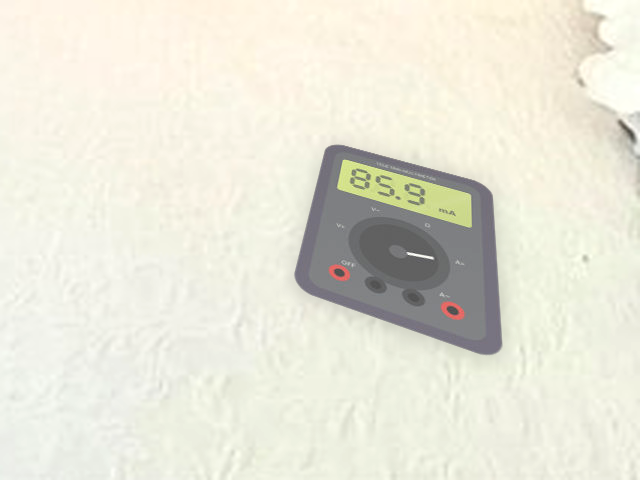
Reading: value=85.9 unit=mA
